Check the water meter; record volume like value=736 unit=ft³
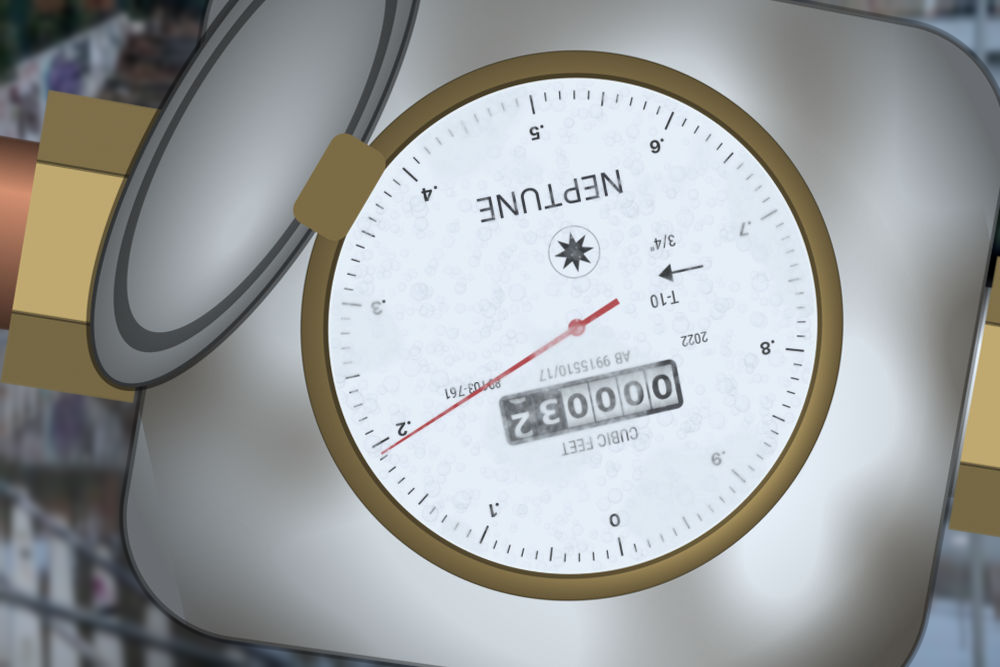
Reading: value=32.19 unit=ft³
